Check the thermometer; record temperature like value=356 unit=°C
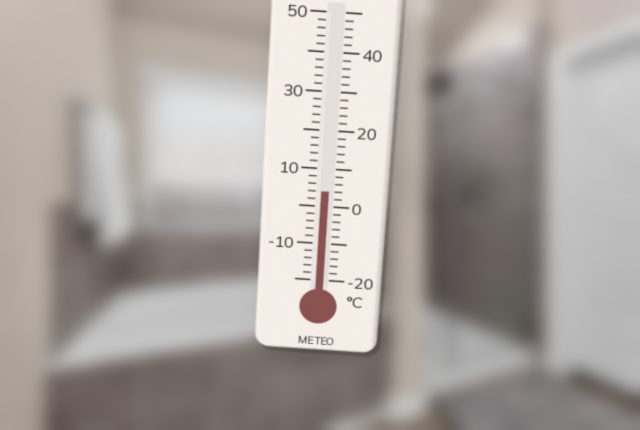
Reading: value=4 unit=°C
